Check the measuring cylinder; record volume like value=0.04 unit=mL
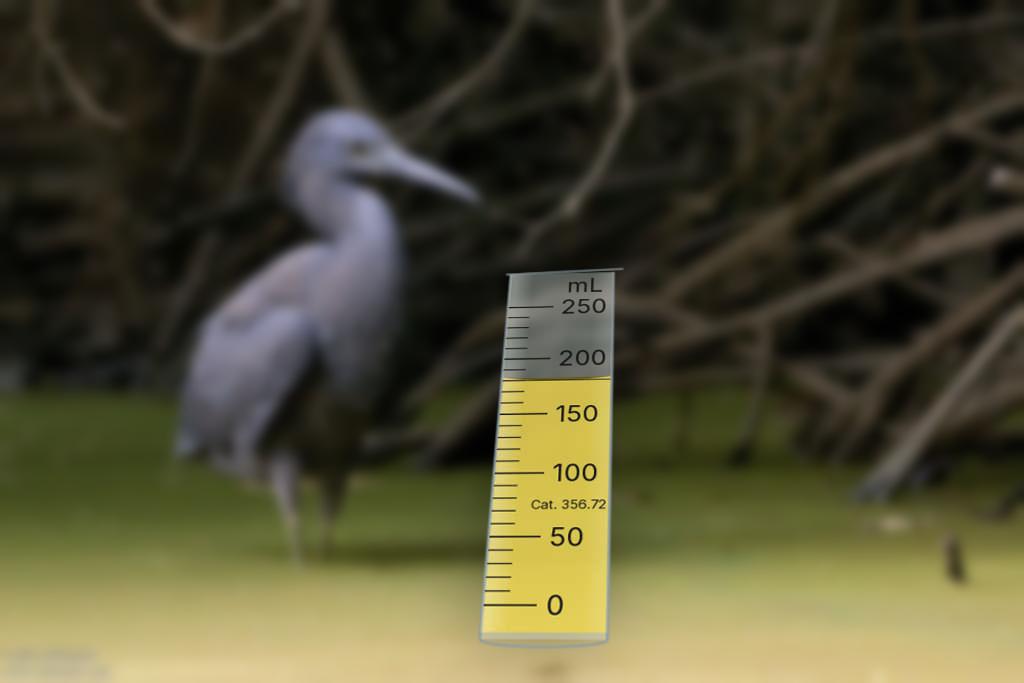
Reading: value=180 unit=mL
